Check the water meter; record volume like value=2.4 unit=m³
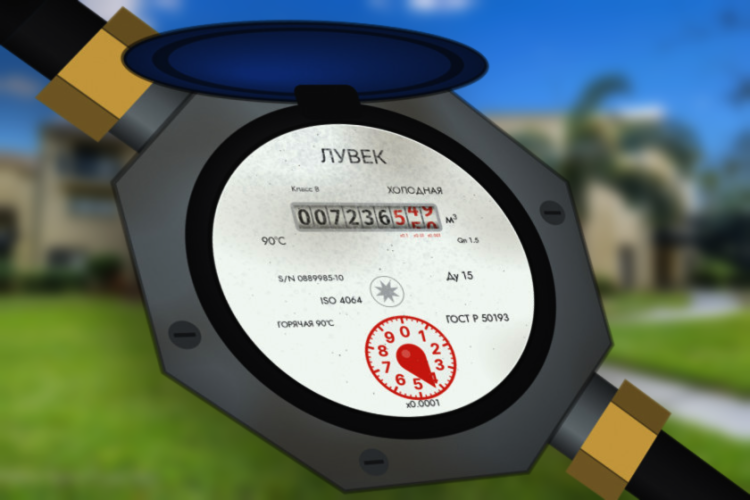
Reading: value=7236.5494 unit=m³
